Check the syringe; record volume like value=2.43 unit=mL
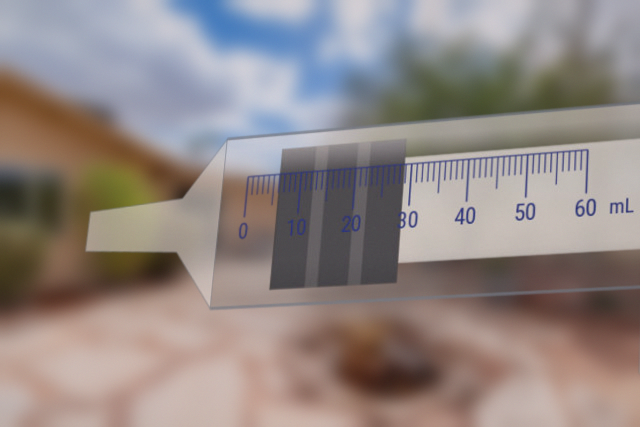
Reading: value=6 unit=mL
